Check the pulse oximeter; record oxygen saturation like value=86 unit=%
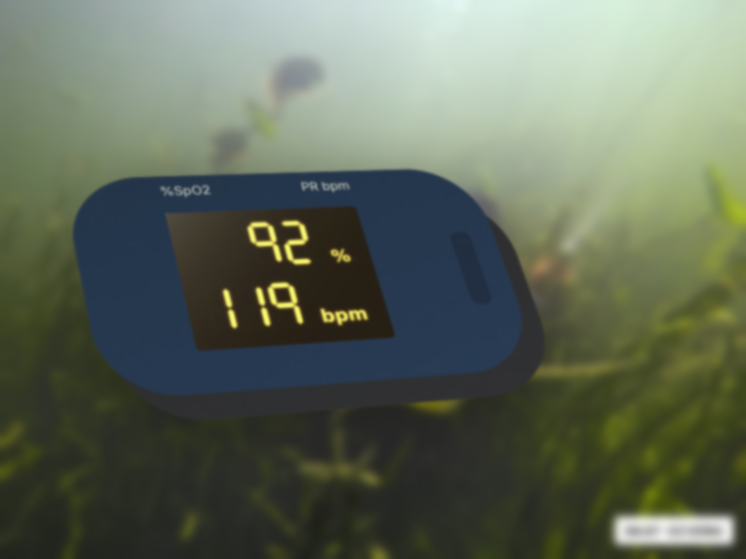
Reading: value=92 unit=%
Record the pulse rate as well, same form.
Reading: value=119 unit=bpm
